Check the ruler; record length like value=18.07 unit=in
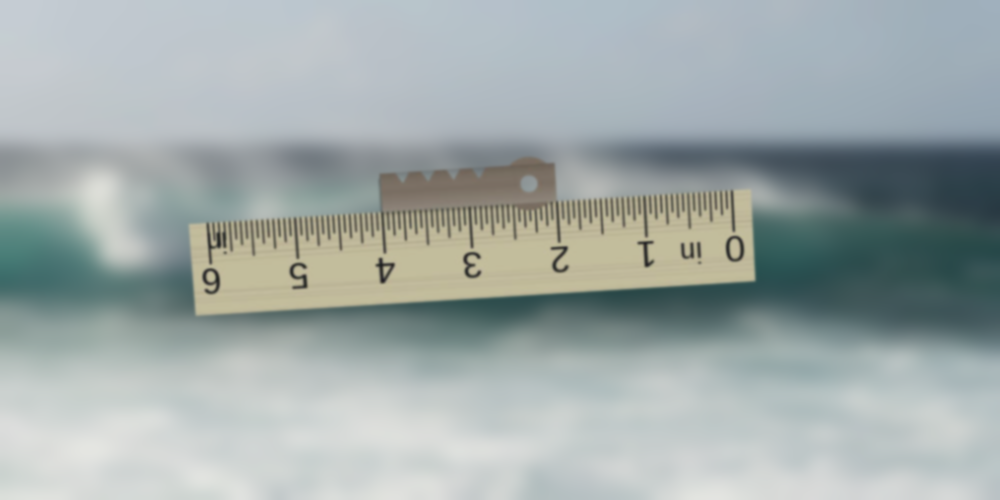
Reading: value=2 unit=in
